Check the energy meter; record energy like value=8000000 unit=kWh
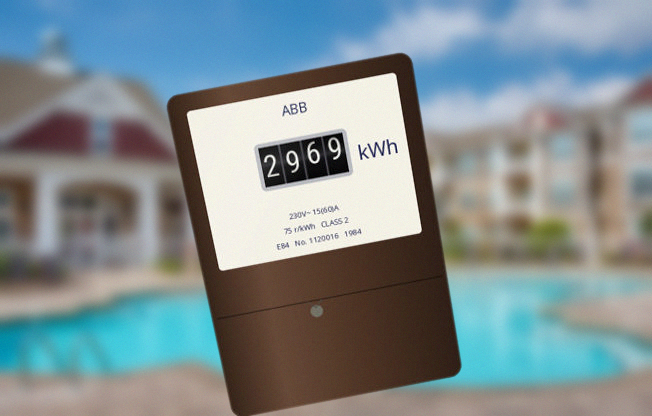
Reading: value=2969 unit=kWh
